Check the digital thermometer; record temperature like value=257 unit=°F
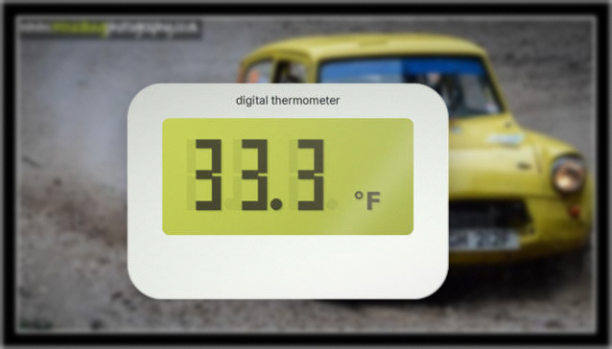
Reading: value=33.3 unit=°F
